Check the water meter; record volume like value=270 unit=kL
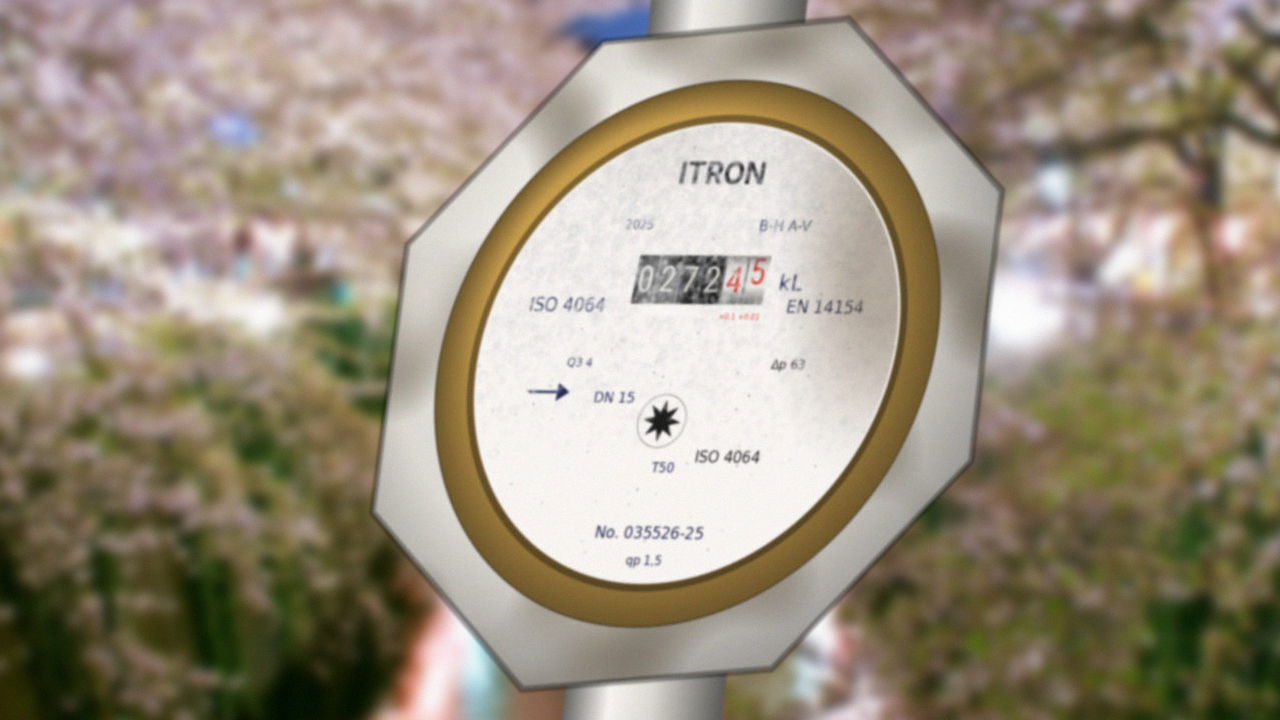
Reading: value=272.45 unit=kL
